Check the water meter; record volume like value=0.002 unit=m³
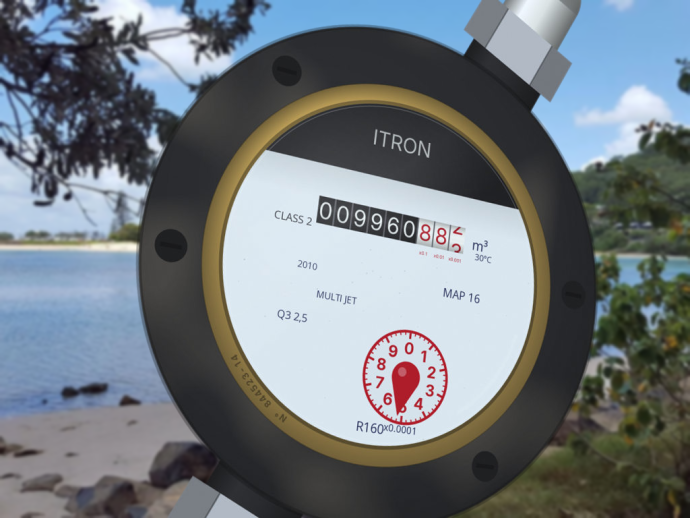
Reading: value=9960.8825 unit=m³
